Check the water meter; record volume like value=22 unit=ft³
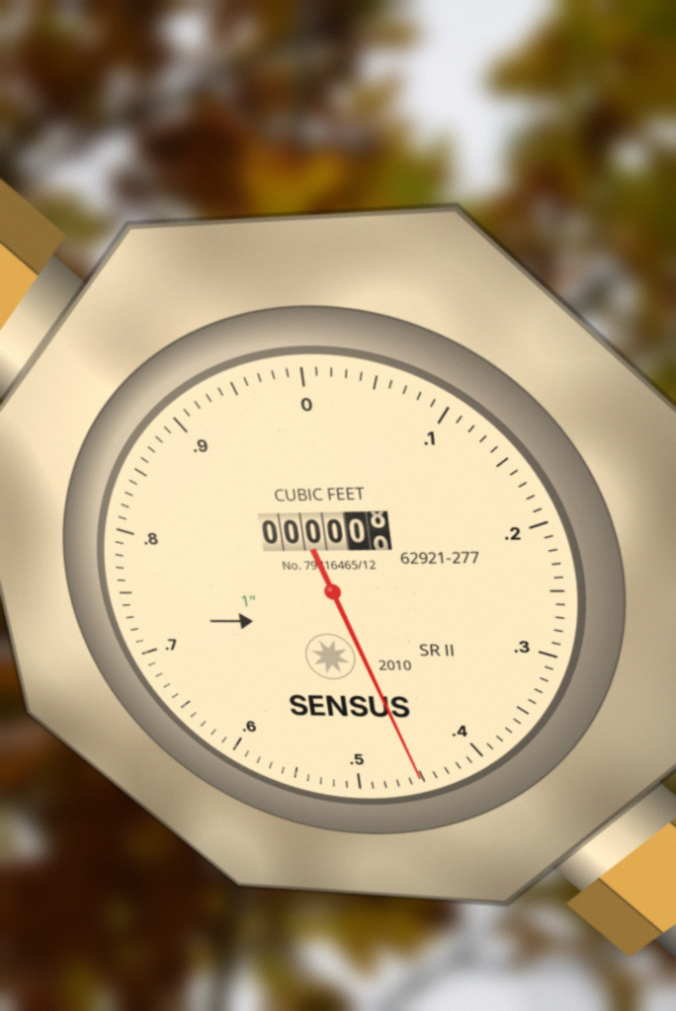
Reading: value=8.45 unit=ft³
